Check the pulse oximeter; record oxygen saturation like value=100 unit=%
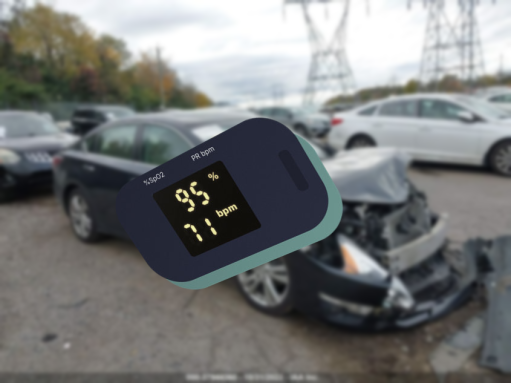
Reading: value=95 unit=%
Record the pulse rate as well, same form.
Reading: value=71 unit=bpm
